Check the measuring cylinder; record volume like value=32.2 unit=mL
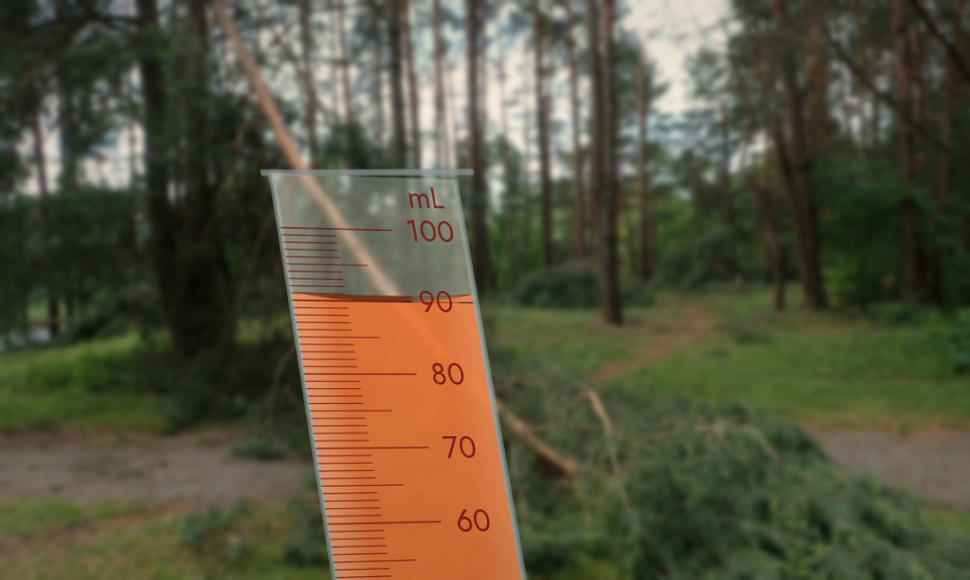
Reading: value=90 unit=mL
